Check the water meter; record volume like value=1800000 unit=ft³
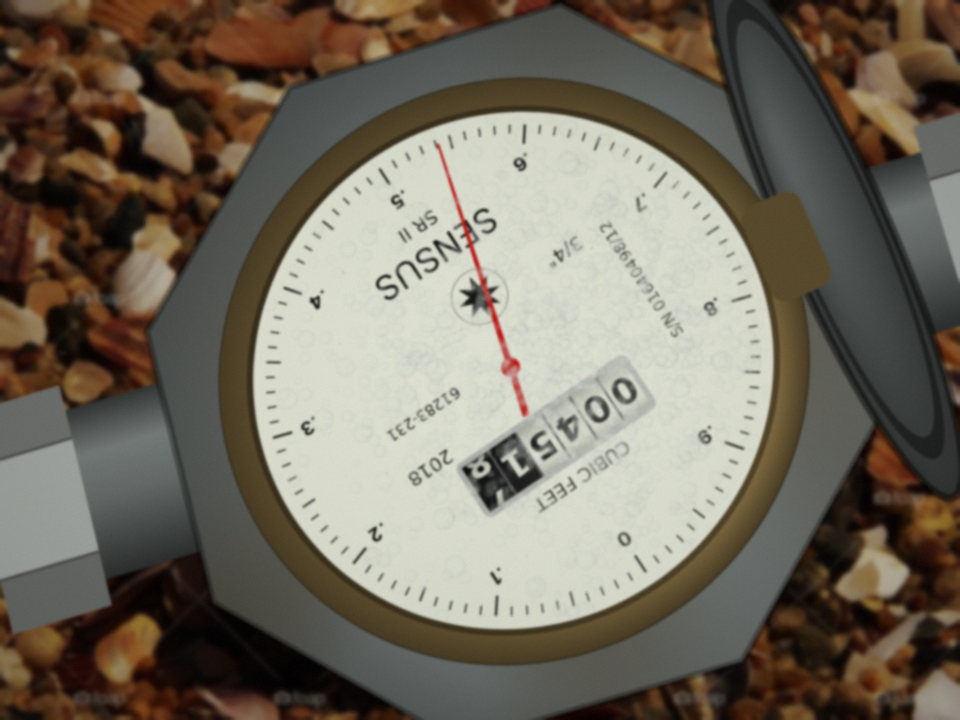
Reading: value=4517.54 unit=ft³
